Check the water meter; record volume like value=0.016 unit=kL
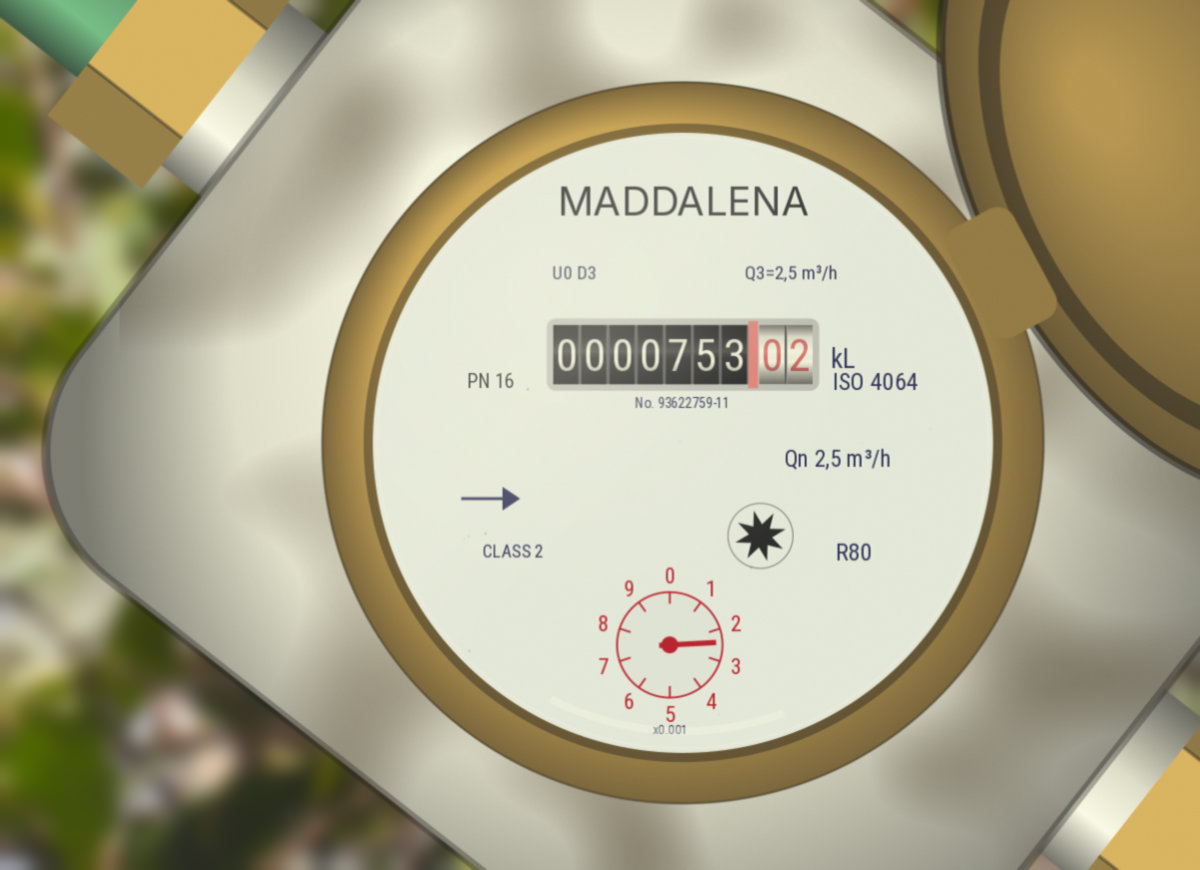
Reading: value=753.022 unit=kL
